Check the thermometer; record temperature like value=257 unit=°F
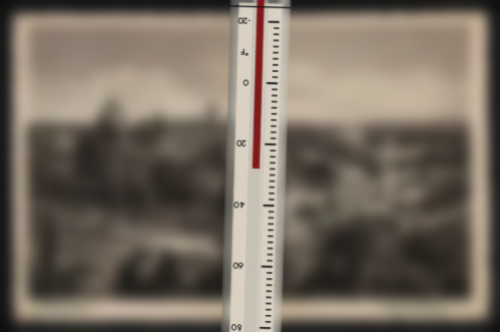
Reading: value=28 unit=°F
